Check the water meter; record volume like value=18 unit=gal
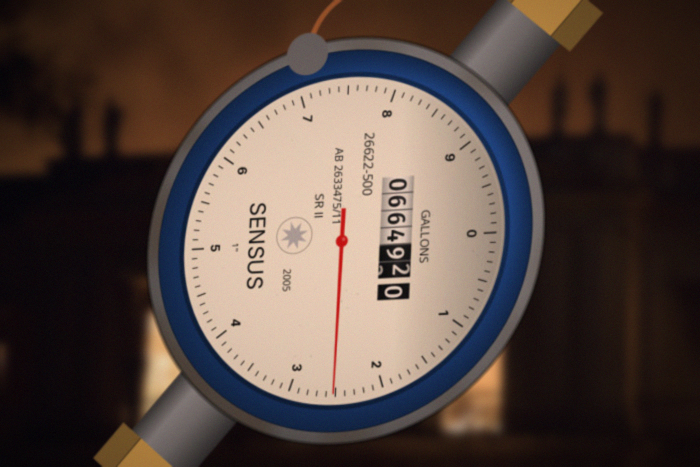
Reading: value=664922.5 unit=gal
